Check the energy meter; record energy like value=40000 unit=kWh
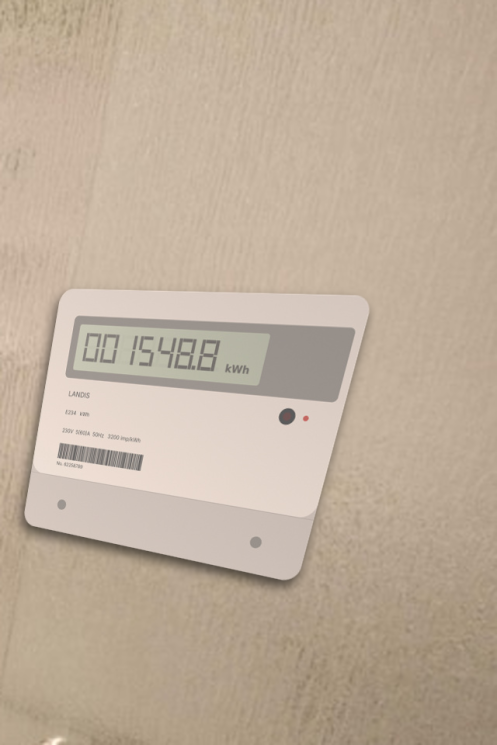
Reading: value=1548.8 unit=kWh
